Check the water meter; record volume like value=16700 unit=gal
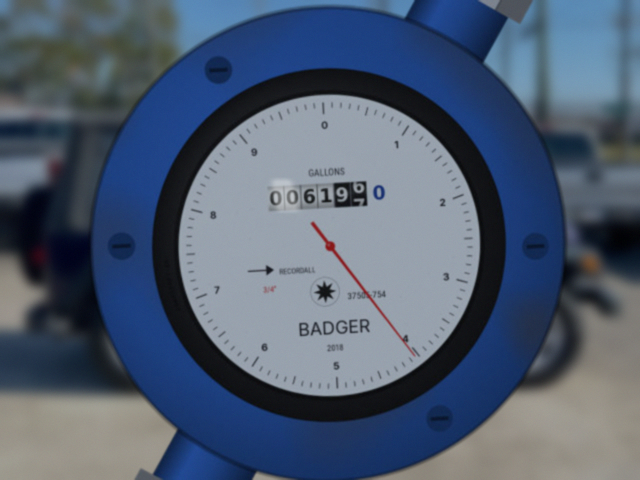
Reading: value=61964.0 unit=gal
